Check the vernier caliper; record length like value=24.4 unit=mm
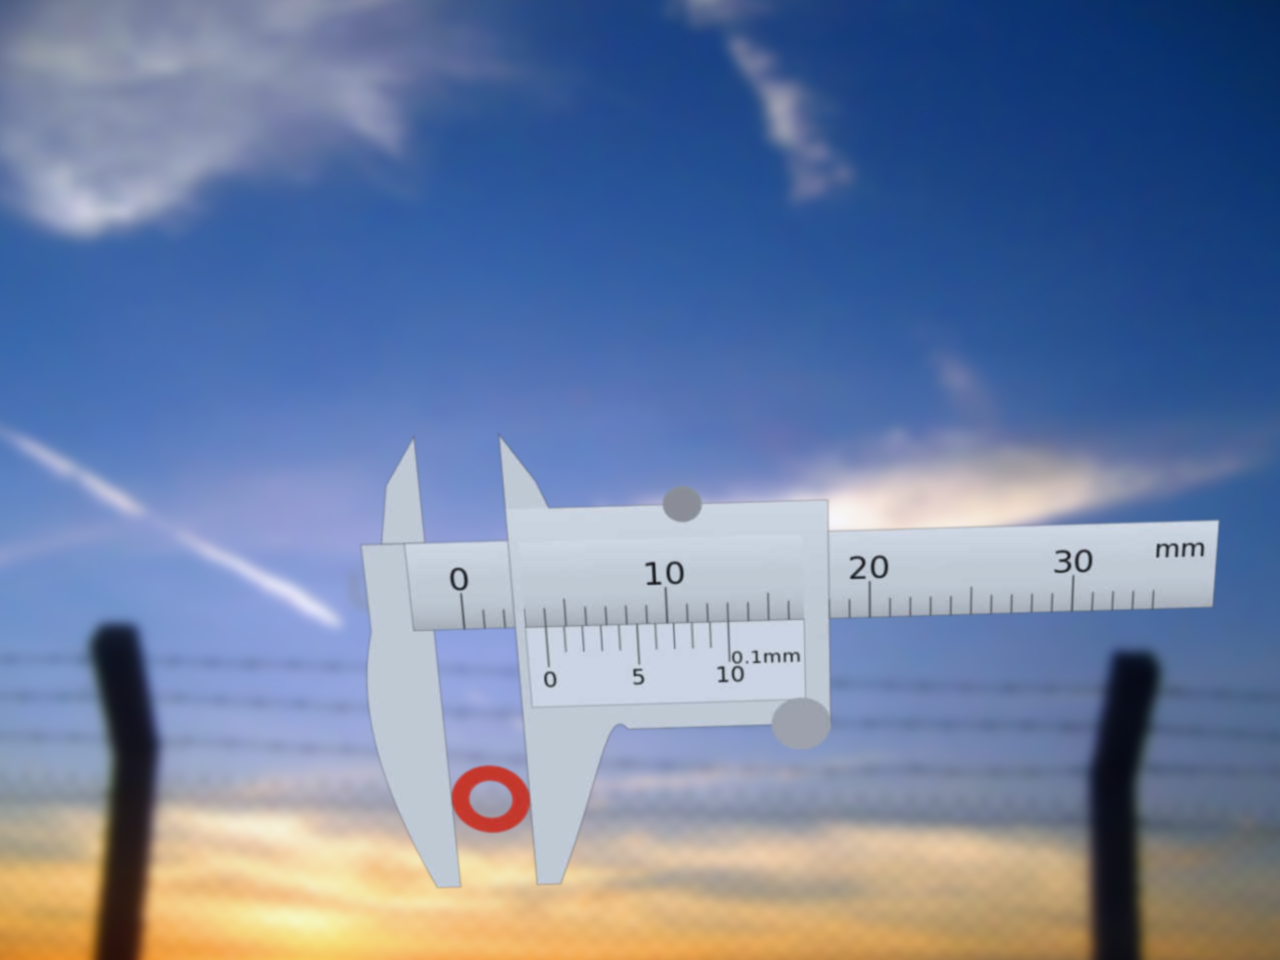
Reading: value=4.0 unit=mm
